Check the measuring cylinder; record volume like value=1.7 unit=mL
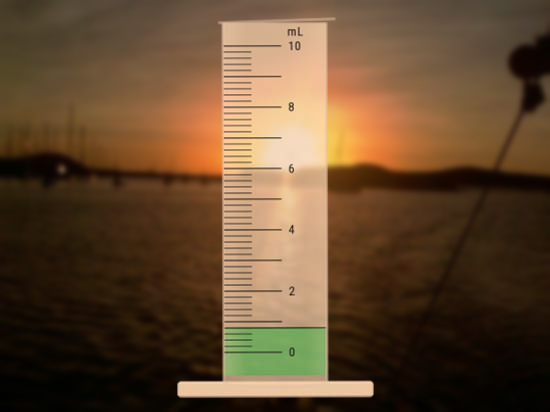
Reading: value=0.8 unit=mL
